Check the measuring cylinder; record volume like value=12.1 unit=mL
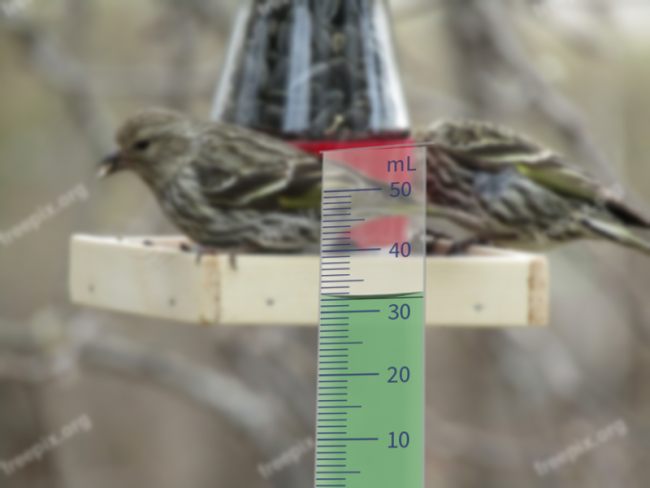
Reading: value=32 unit=mL
